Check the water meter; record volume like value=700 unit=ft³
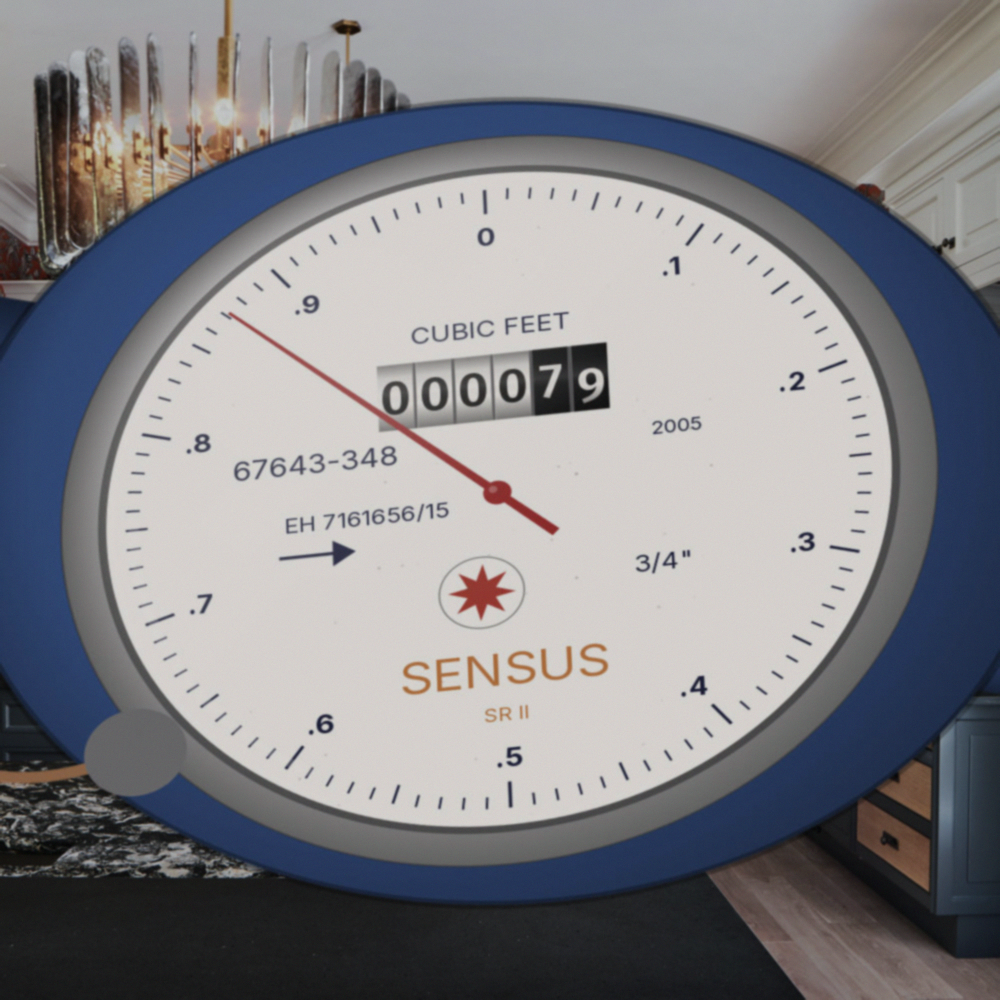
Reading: value=78.87 unit=ft³
